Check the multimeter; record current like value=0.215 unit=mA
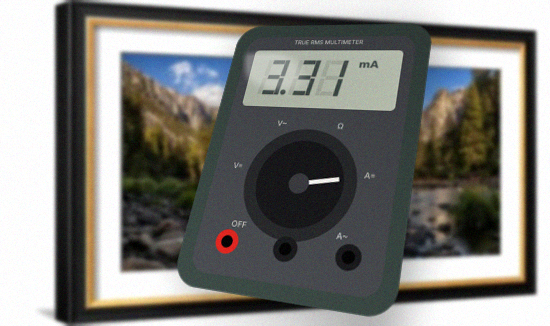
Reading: value=3.31 unit=mA
